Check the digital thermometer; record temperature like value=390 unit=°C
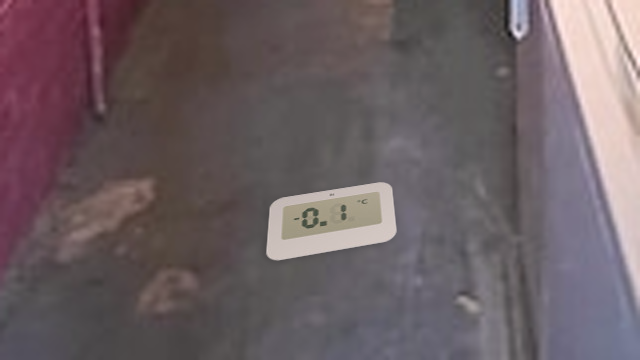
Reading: value=-0.1 unit=°C
